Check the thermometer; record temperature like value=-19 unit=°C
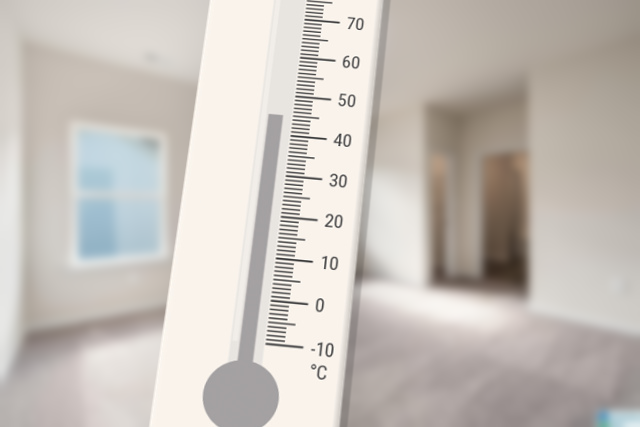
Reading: value=45 unit=°C
